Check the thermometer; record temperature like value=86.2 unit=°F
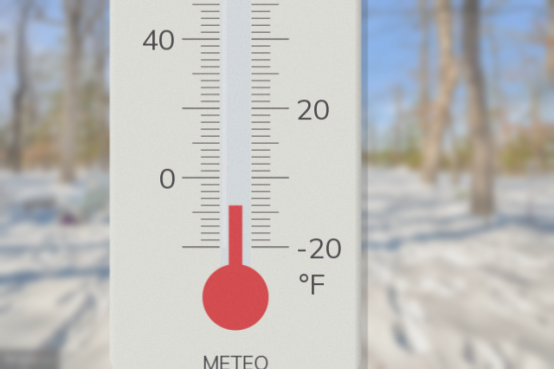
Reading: value=-8 unit=°F
